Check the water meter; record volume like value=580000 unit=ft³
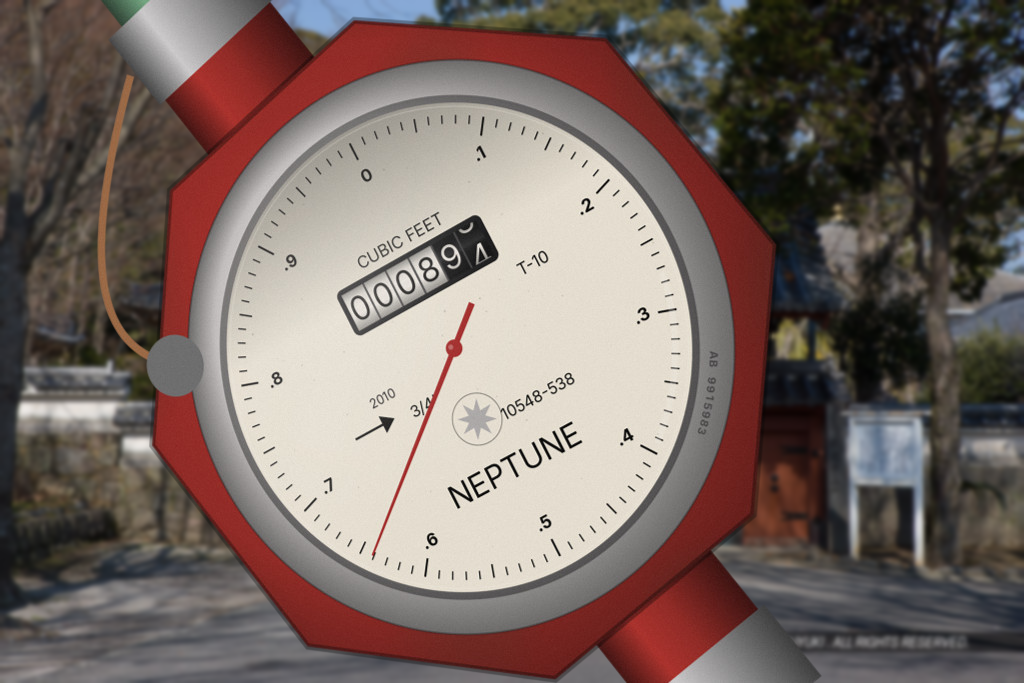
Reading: value=893.64 unit=ft³
